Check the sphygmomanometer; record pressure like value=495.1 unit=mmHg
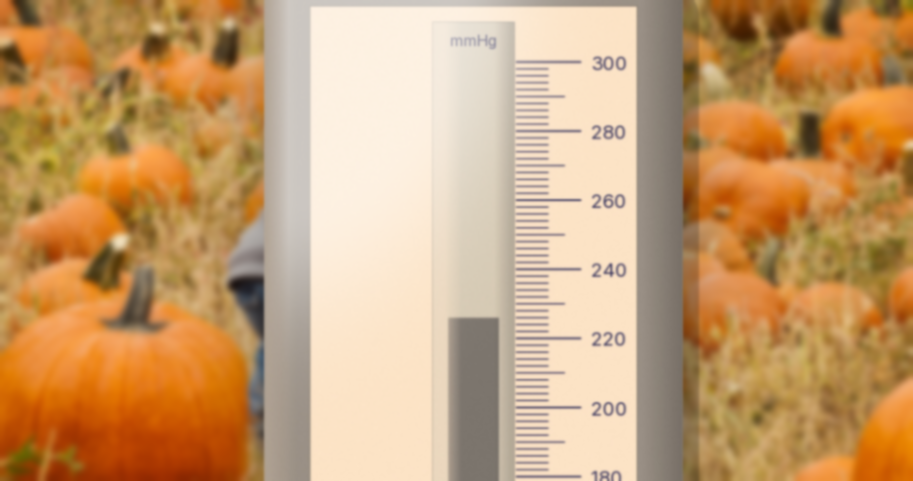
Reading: value=226 unit=mmHg
